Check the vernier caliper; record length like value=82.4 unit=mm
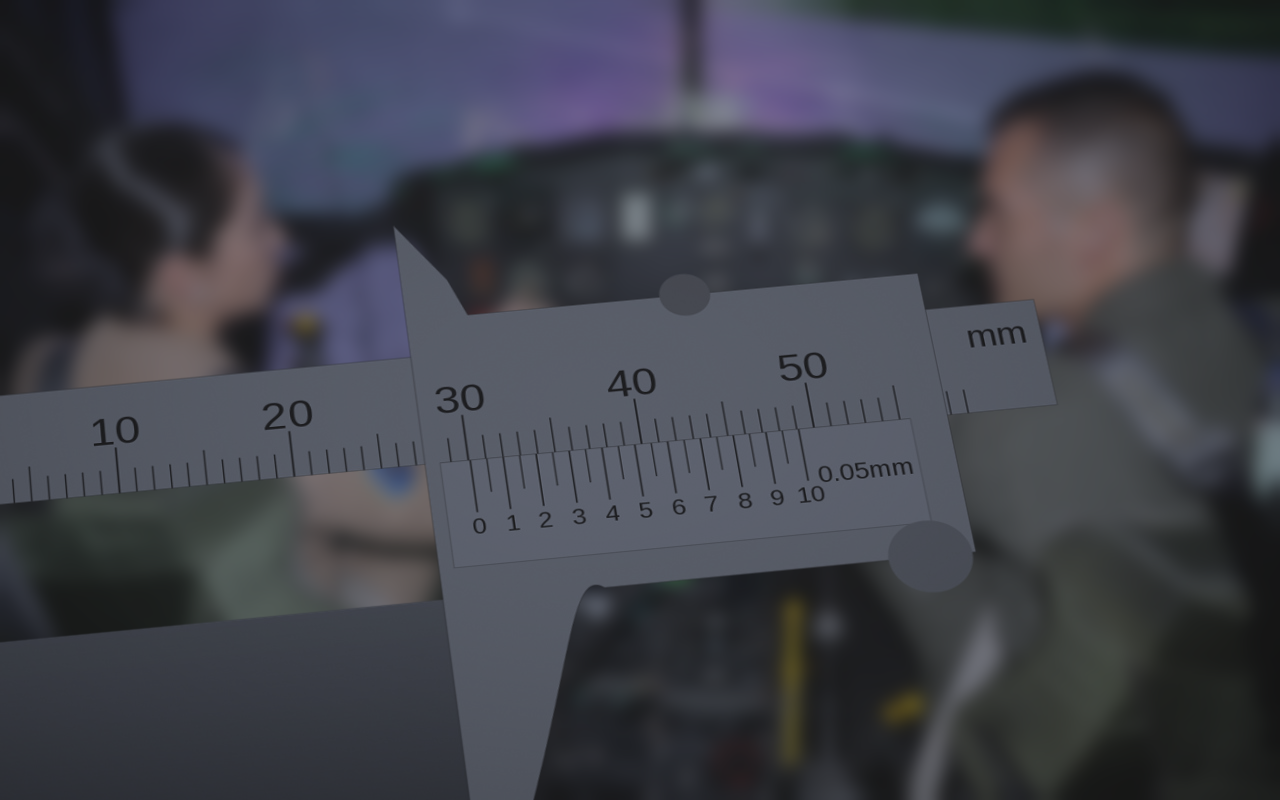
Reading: value=30.1 unit=mm
